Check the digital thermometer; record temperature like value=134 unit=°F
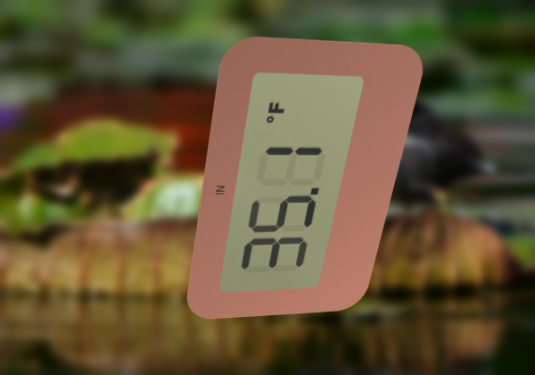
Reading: value=35.1 unit=°F
